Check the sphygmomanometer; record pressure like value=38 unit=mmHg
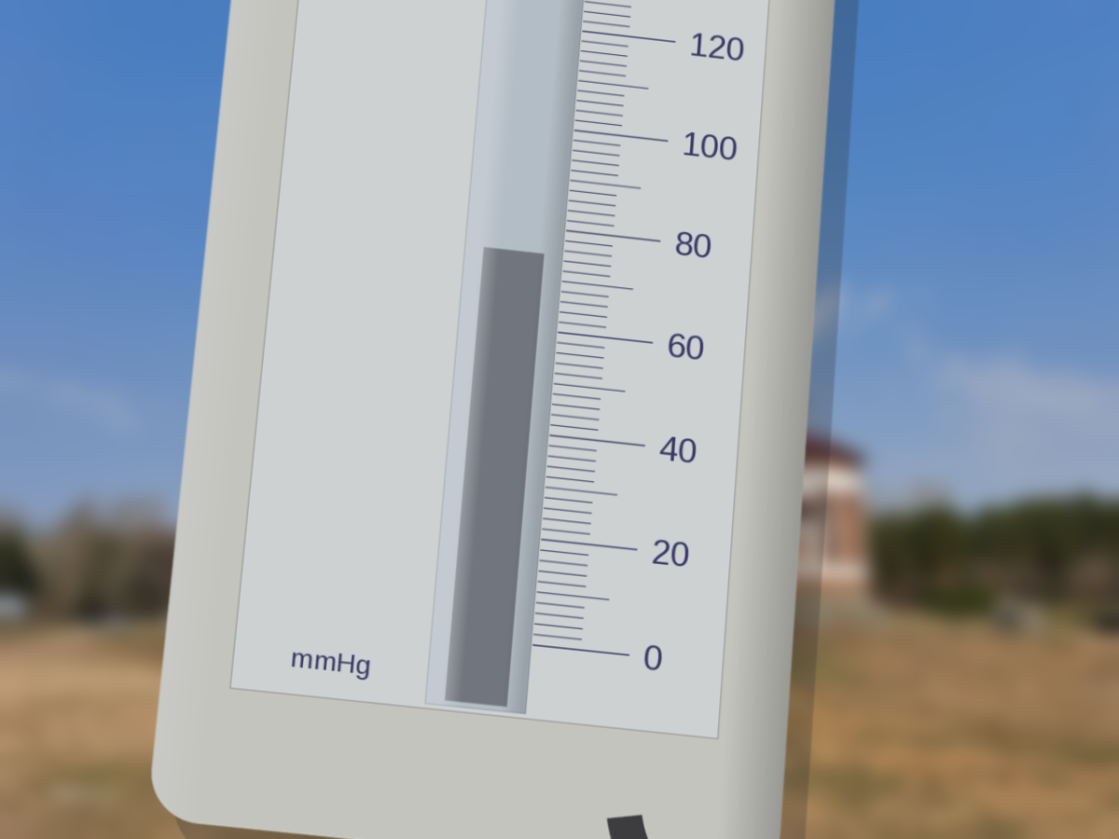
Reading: value=75 unit=mmHg
